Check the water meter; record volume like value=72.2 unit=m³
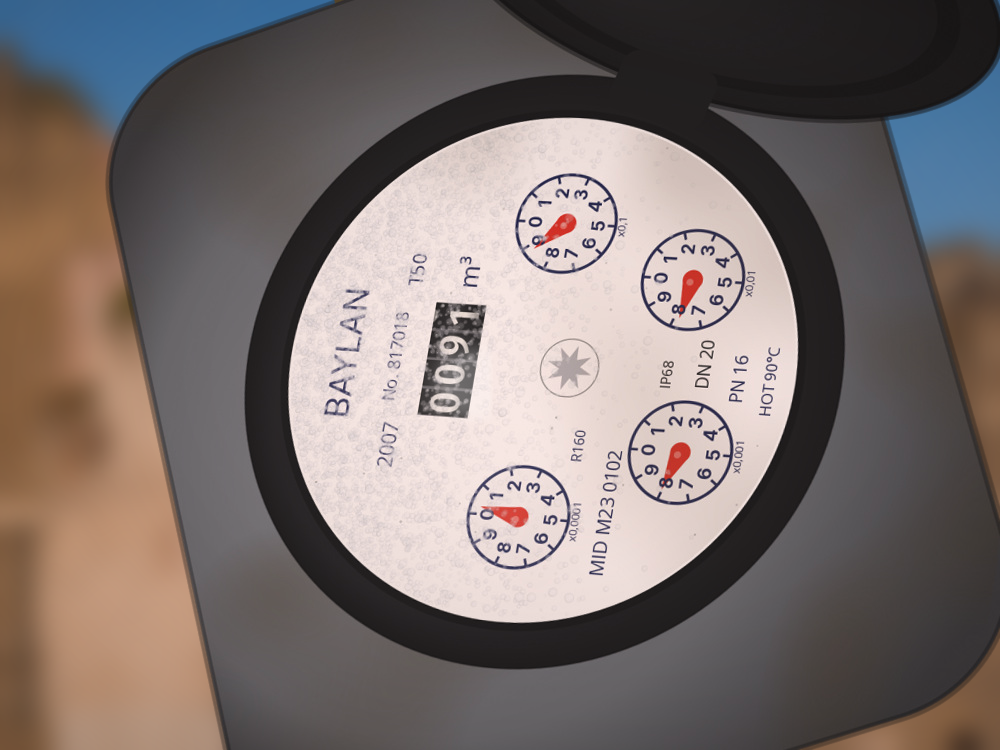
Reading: value=90.8780 unit=m³
